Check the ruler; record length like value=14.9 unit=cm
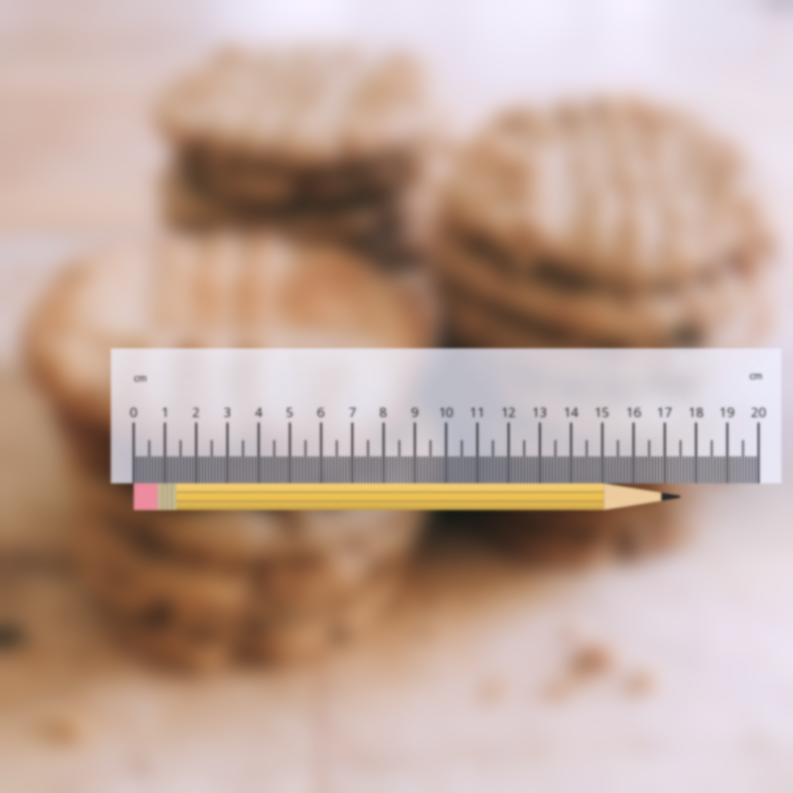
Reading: value=17.5 unit=cm
